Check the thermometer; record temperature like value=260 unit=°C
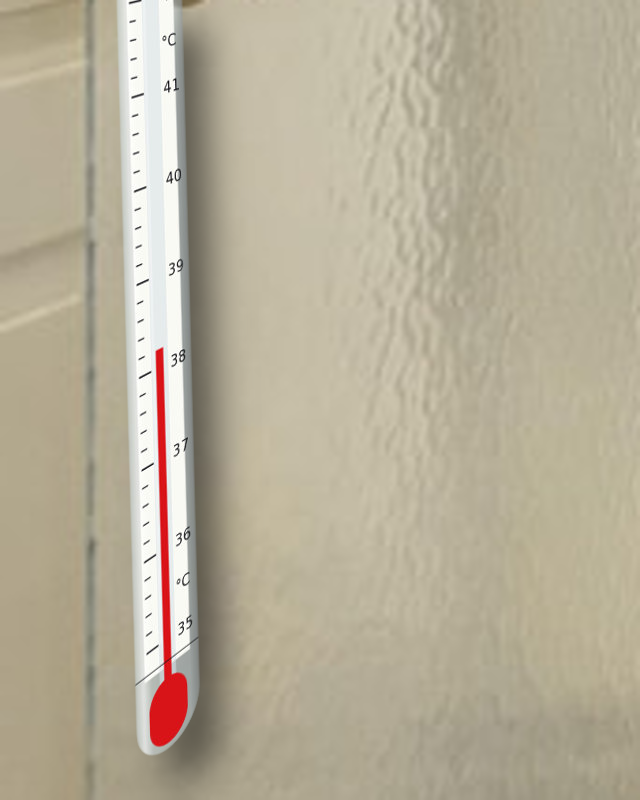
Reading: value=38.2 unit=°C
